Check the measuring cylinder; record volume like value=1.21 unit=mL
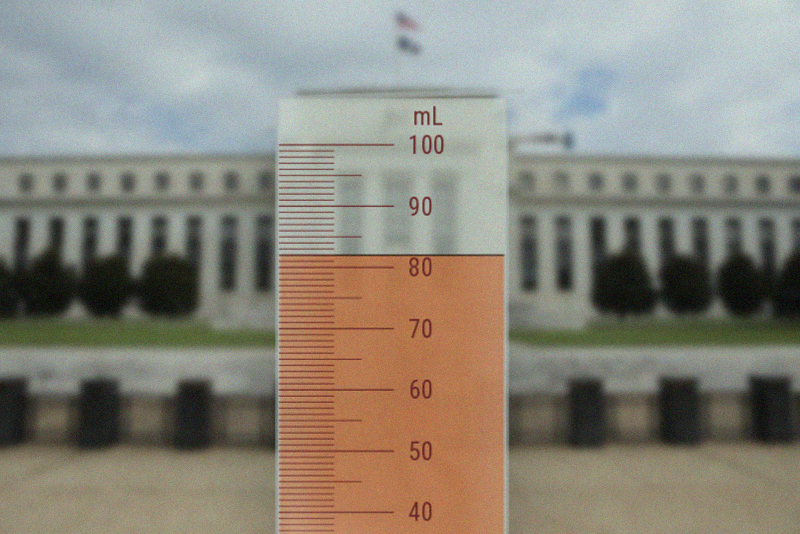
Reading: value=82 unit=mL
